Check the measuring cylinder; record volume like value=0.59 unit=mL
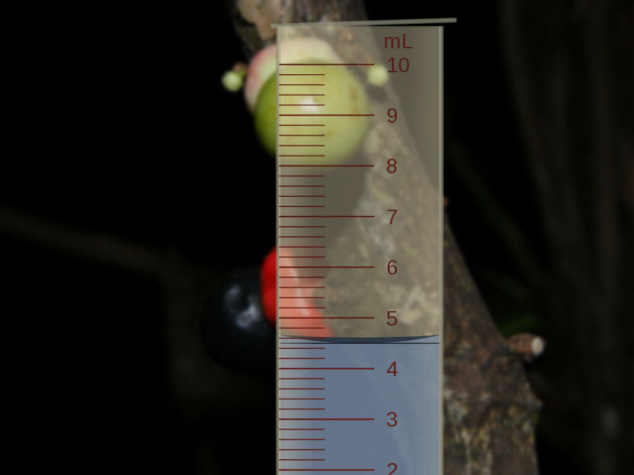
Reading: value=4.5 unit=mL
